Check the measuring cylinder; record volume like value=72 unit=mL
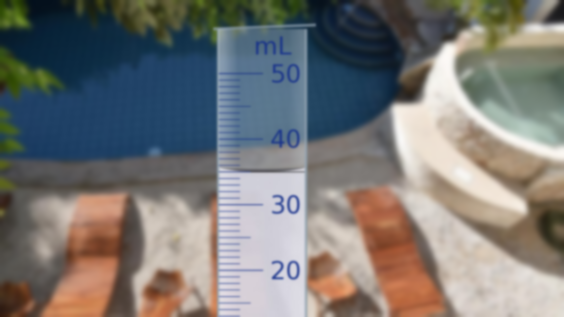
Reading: value=35 unit=mL
